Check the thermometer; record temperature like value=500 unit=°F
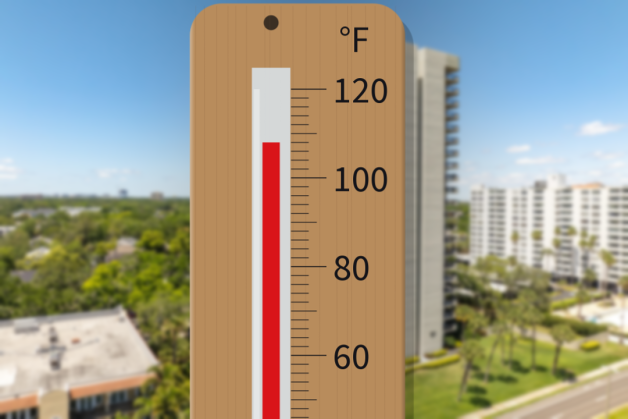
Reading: value=108 unit=°F
